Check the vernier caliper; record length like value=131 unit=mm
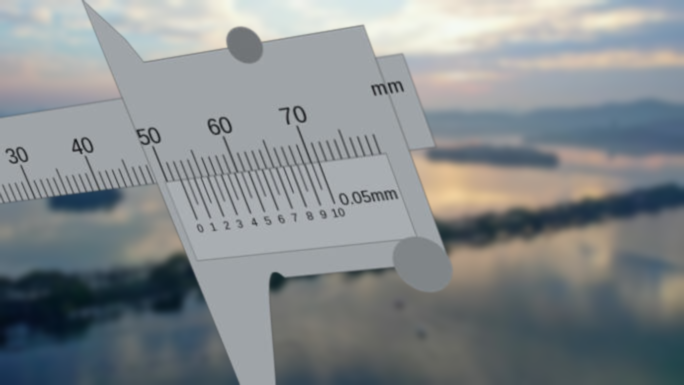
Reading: value=52.0 unit=mm
